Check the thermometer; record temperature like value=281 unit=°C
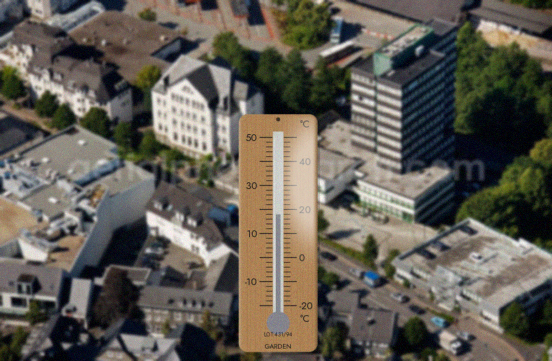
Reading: value=18 unit=°C
